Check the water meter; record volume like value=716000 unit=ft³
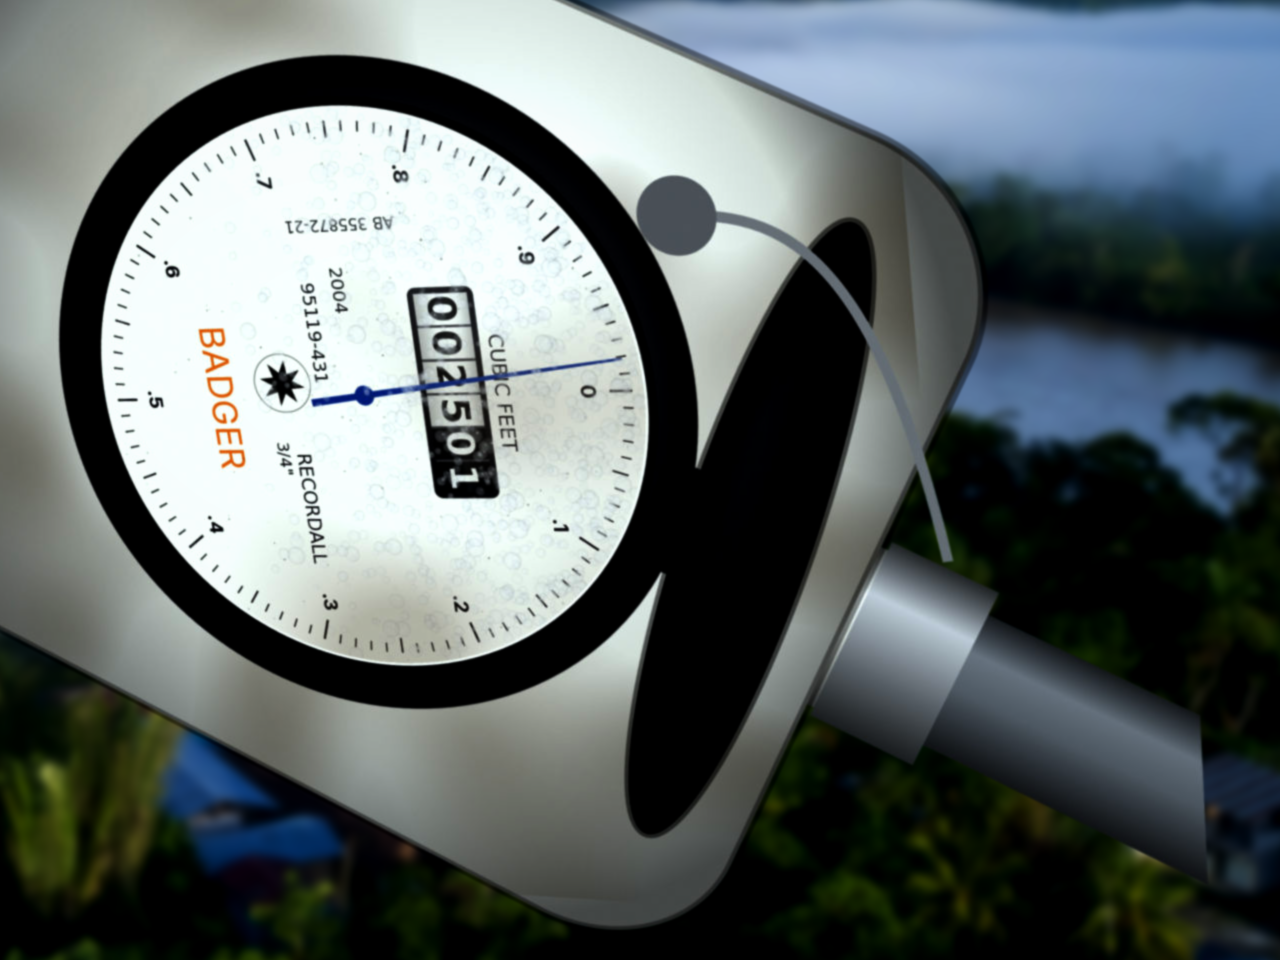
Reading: value=2500.98 unit=ft³
